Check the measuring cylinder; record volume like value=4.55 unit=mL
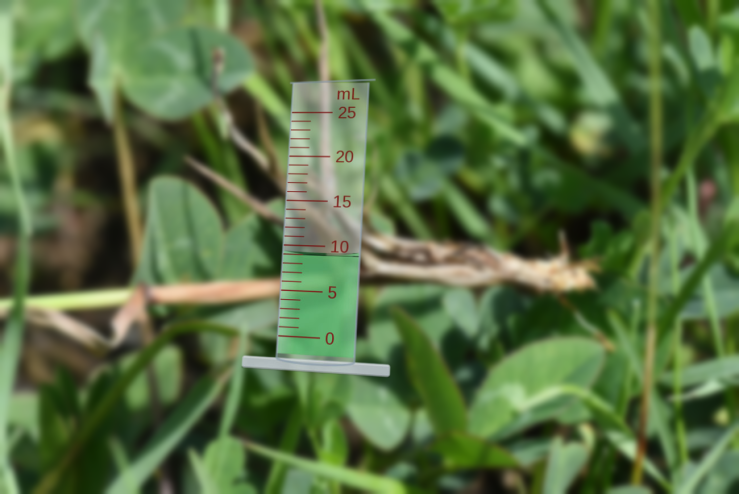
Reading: value=9 unit=mL
